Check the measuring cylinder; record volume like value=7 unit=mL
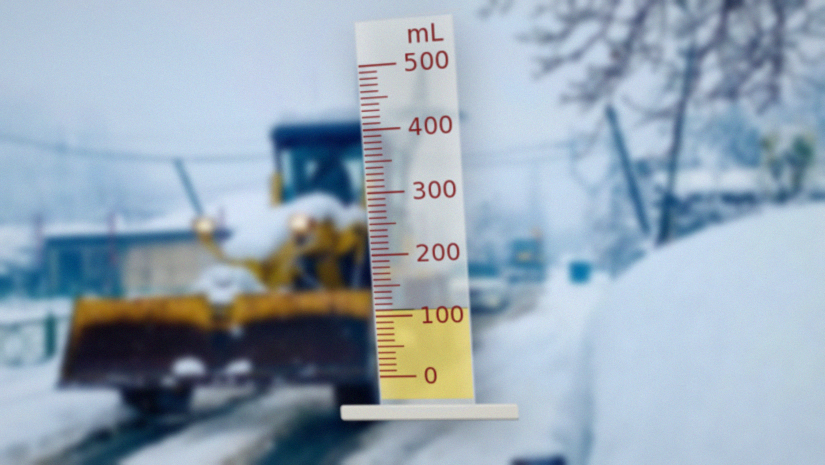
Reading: value=110 unit=mL
